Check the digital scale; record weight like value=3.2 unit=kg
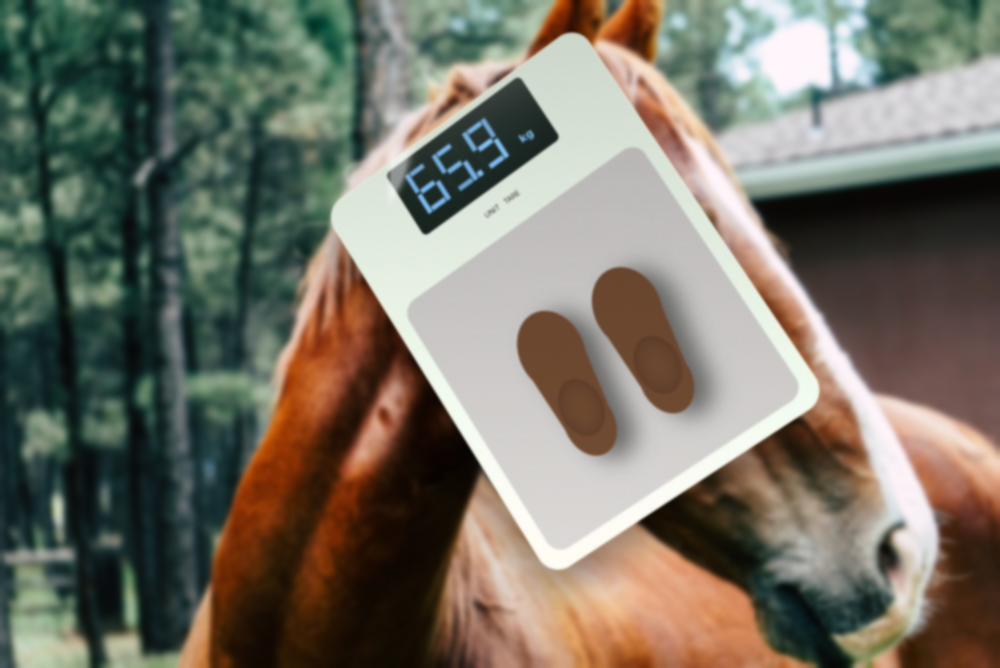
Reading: value=65.9 unit=kg
